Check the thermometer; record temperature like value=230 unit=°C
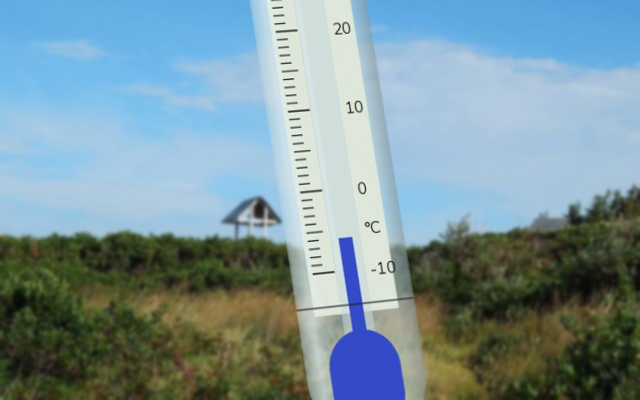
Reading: value=-6 unit=°C
